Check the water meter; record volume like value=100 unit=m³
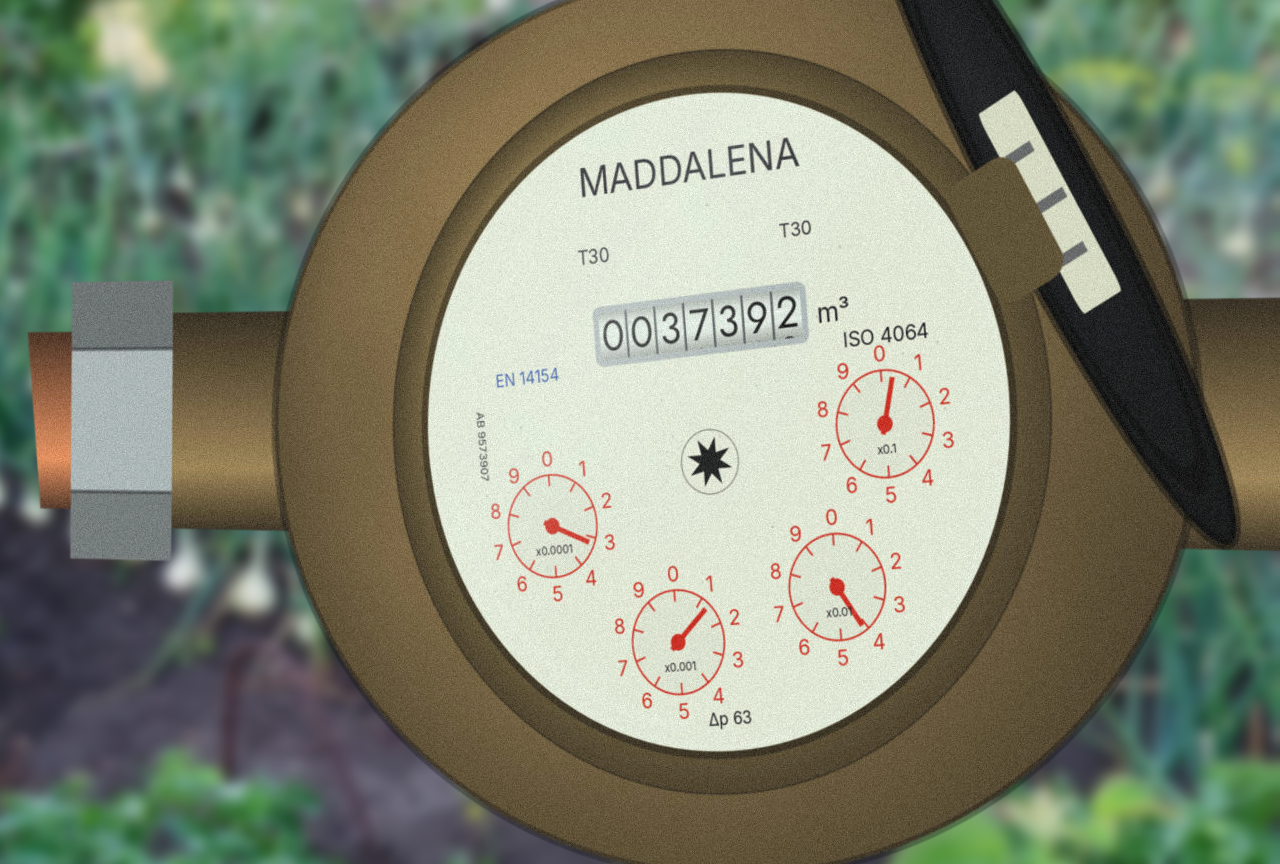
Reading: value=37392.0413 unit=m³
